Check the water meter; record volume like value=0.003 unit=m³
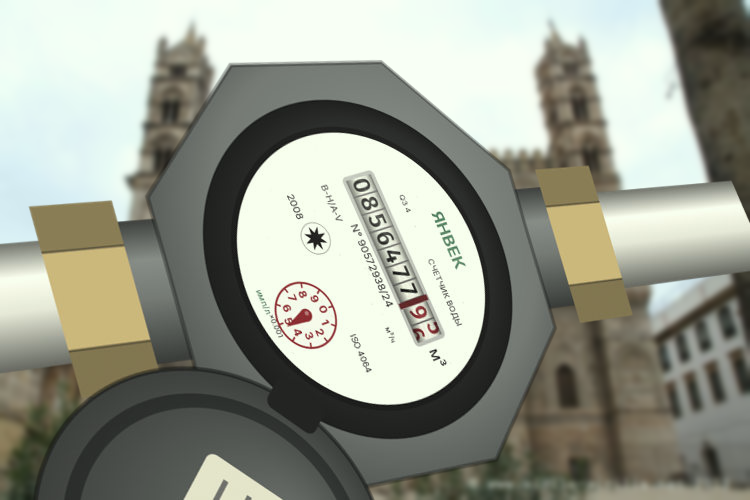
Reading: value=856477.954 unit=m³
